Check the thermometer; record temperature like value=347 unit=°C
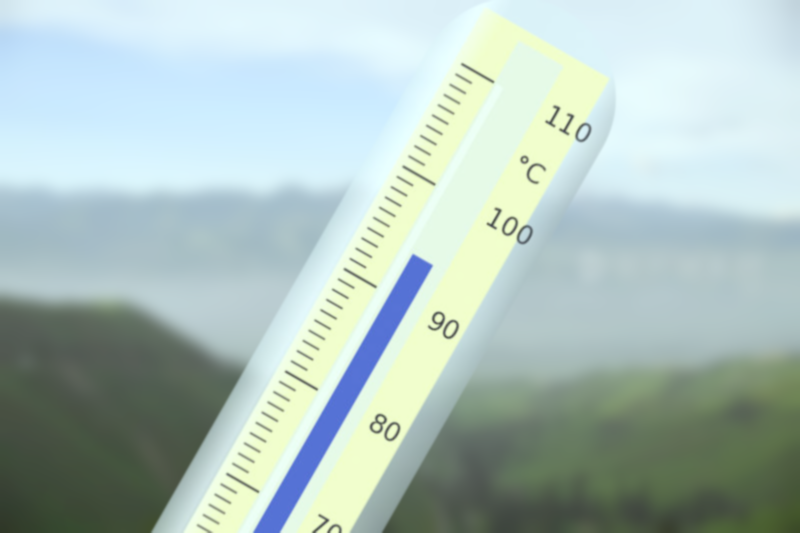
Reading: value=94 unit=°C
